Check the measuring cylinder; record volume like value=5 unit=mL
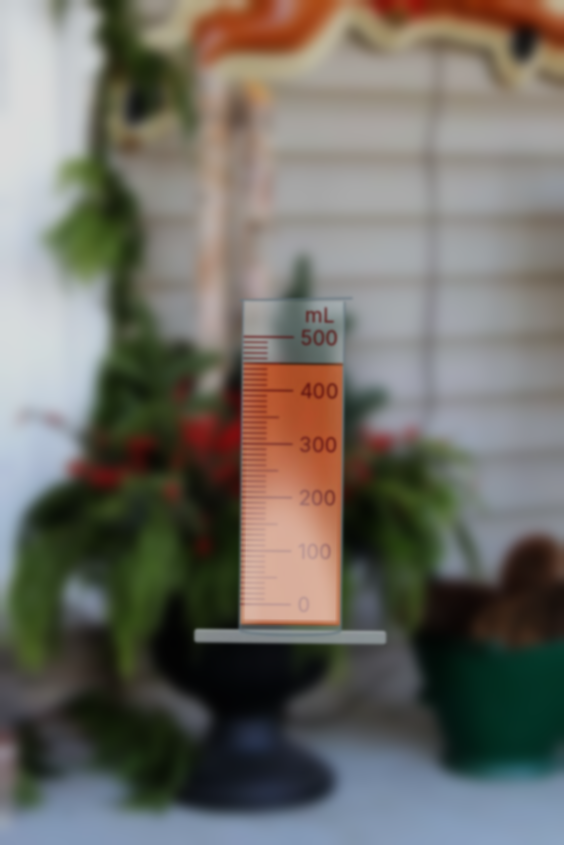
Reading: value=450 unit=mL
